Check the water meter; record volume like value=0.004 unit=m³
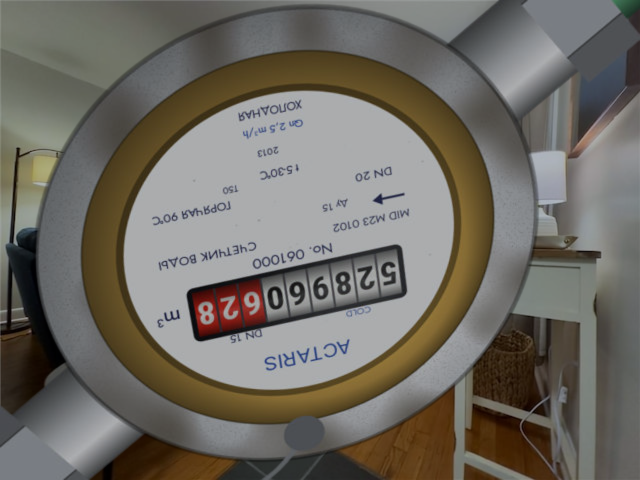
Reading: value=528960.628 unit=m³
